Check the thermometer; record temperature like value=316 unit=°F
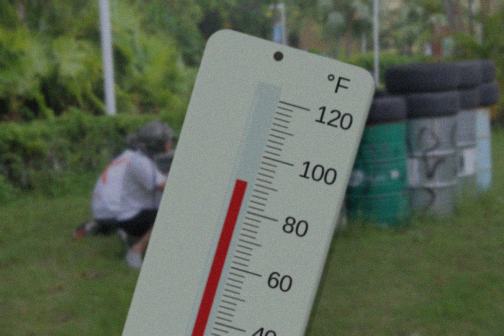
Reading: value=90 unit=°F
